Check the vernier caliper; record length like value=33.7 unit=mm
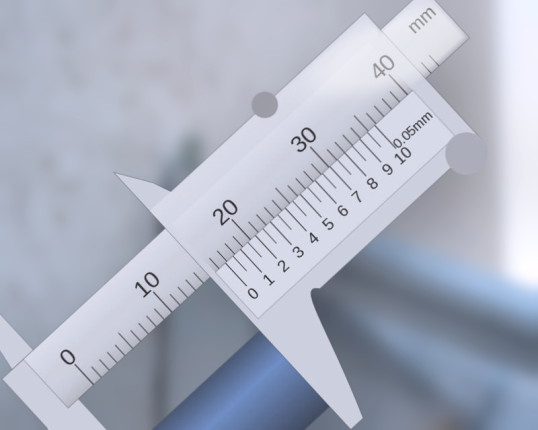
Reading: value=16.8 unit=mm
